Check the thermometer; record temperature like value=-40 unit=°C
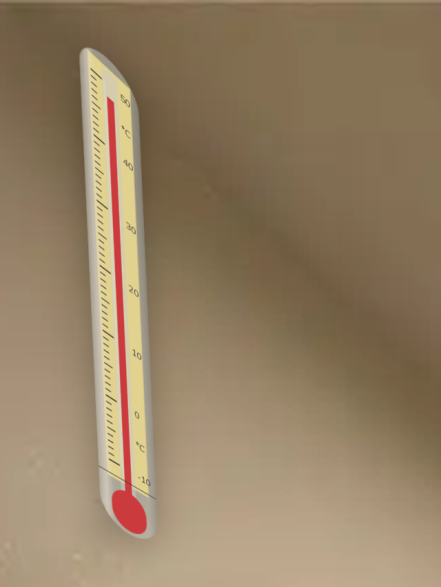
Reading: value=48 unit=°C
